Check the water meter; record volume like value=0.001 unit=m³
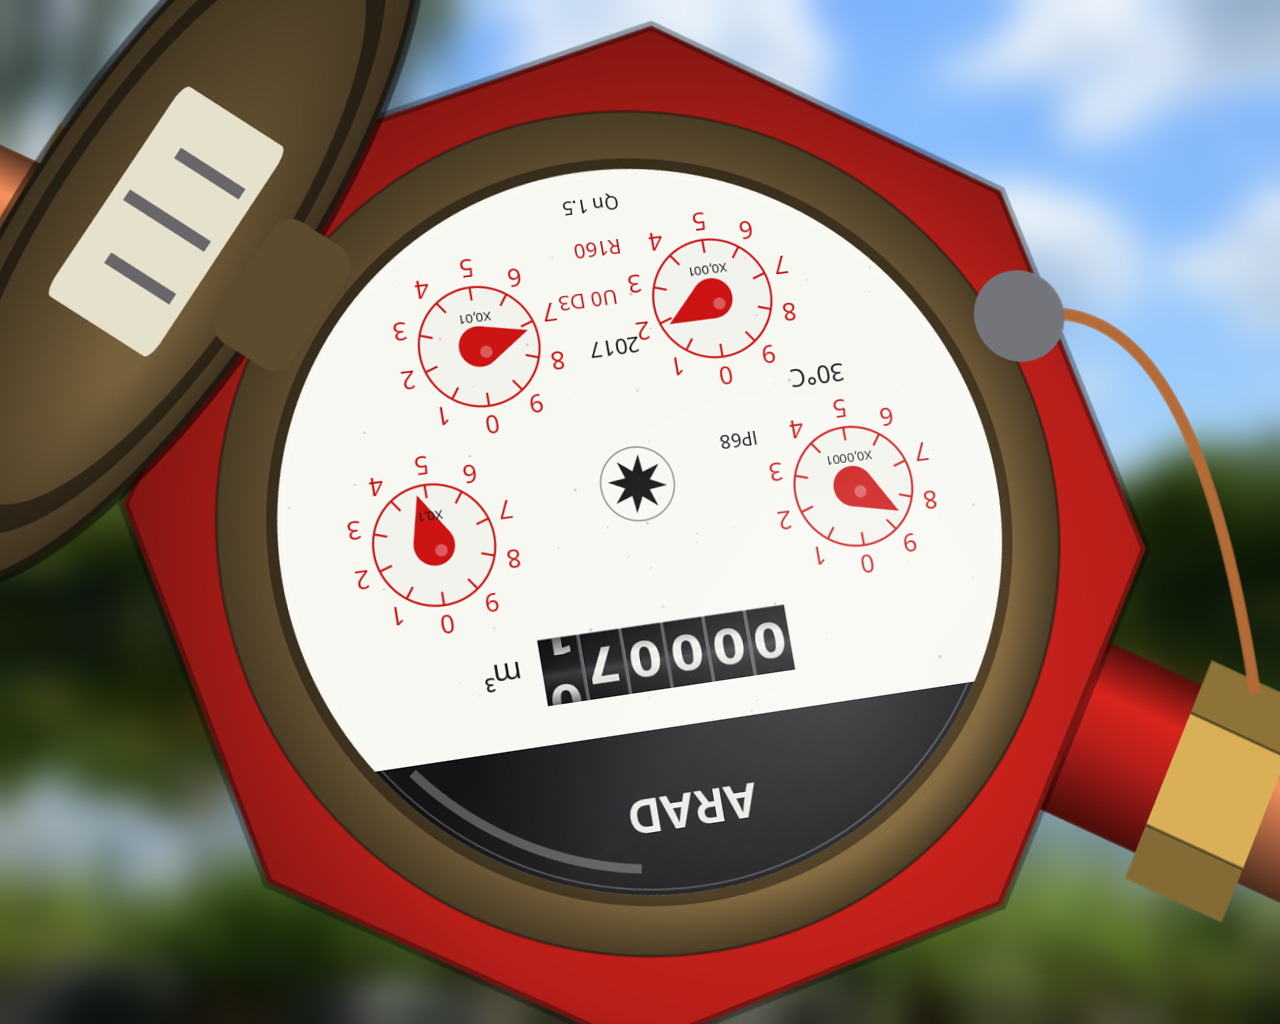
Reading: value=70.4718 unit=m³
